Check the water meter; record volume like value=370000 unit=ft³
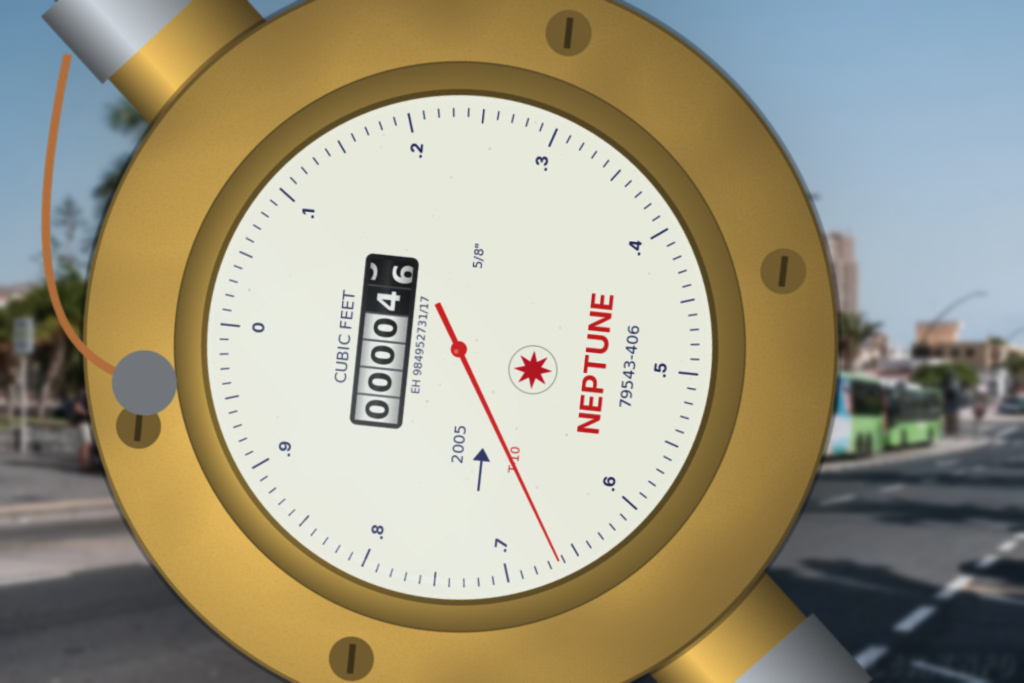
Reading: value=45.66 unit=ft³
